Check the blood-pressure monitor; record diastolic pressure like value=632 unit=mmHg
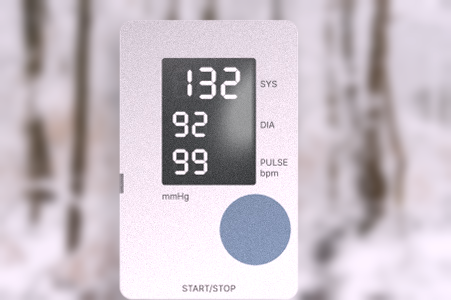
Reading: value=92 unit=mmHg
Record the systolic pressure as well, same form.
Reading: value=132 unit=mmHg
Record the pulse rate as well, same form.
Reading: value=99 unit=bpm
